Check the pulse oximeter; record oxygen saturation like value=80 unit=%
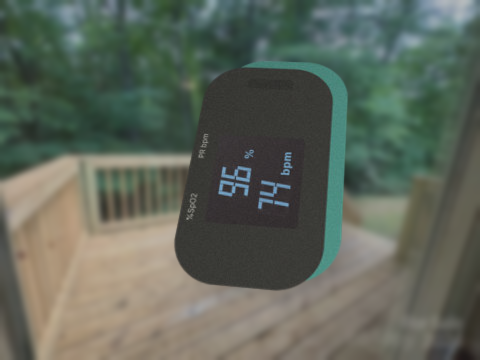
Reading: value=96 unit=%
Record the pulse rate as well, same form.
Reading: value=74 unit=bpm
